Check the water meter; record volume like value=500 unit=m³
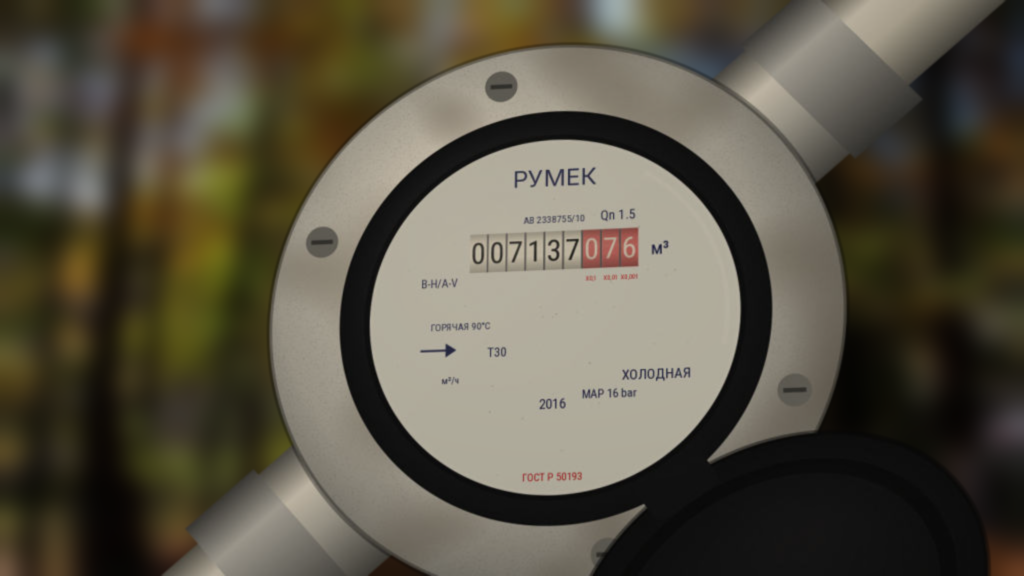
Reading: value=7137.076 unit=m³
